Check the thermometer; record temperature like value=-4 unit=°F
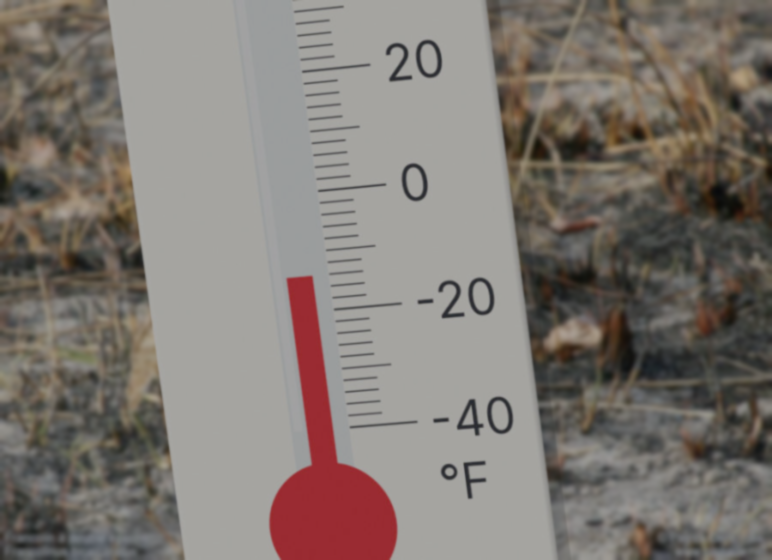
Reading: value=-14 unit=°F
